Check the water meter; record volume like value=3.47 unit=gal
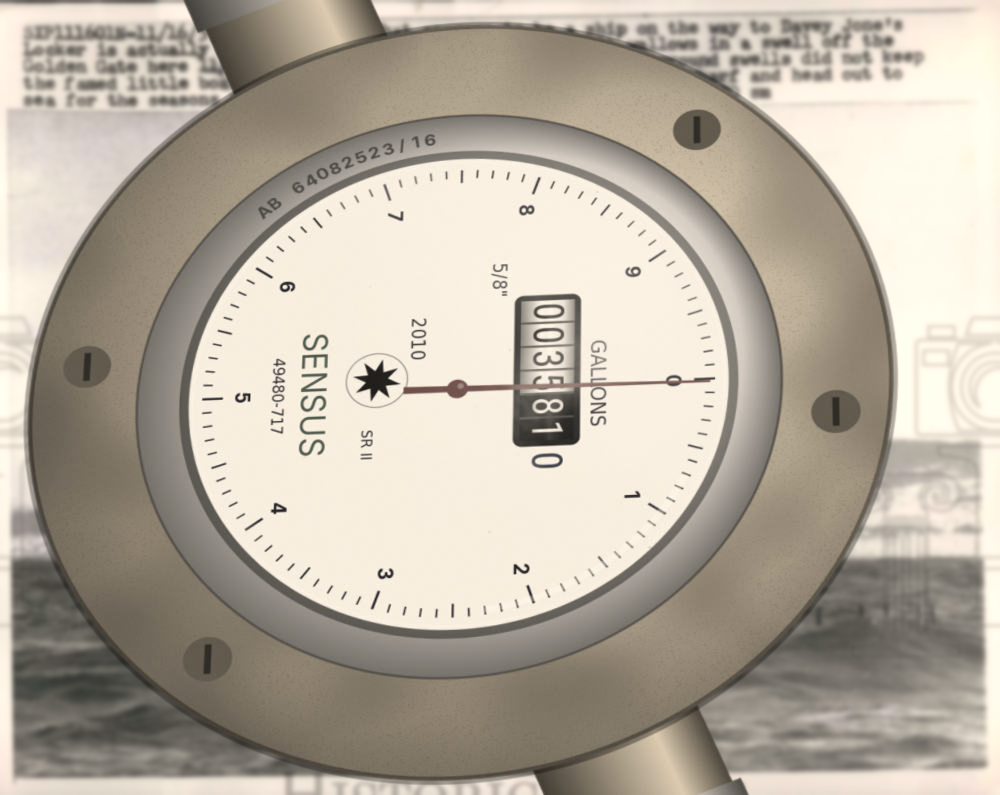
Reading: value=35810.0 unit=gal
